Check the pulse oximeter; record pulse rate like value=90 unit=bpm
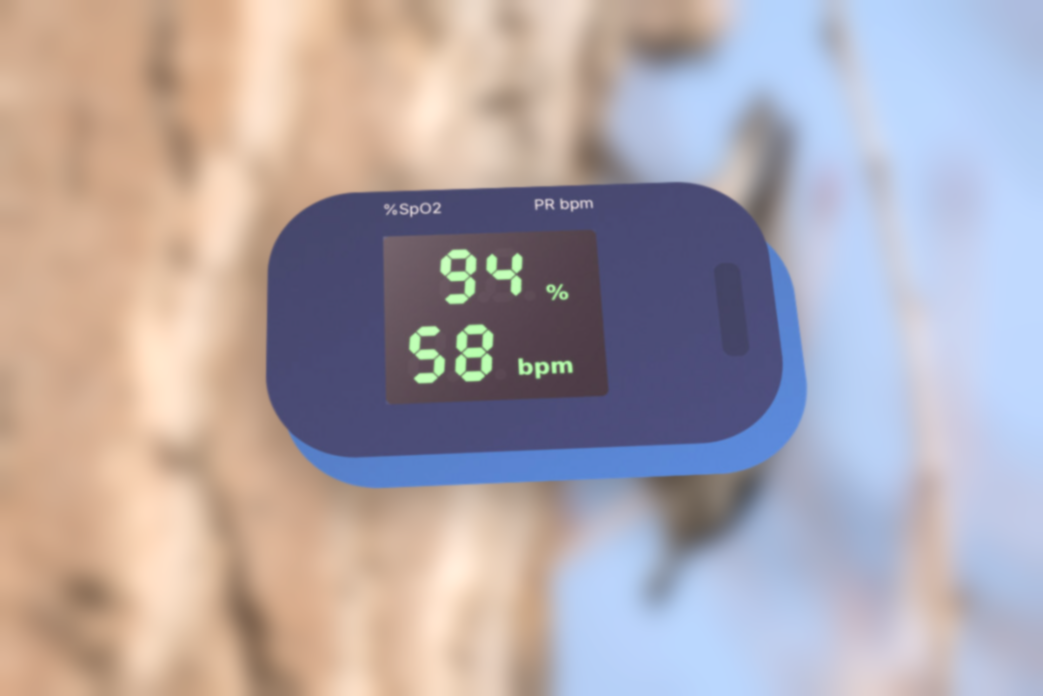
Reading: value=58 unit=bpm
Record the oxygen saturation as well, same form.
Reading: value=94 unit=%
